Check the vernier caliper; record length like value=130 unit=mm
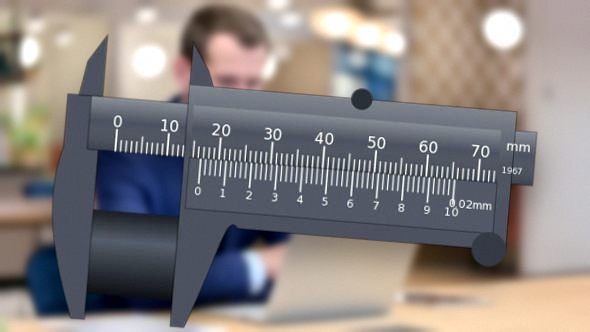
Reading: value=16.5 unit=mm
